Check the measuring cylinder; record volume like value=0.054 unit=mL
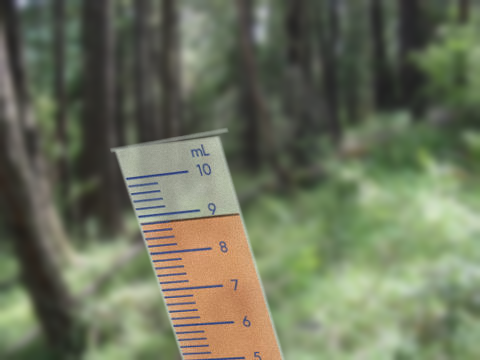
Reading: value=8.8 unit=mL
